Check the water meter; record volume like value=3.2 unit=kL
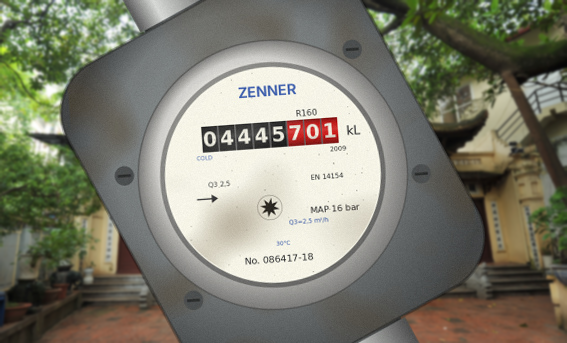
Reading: value=4445.701 unit=kL
